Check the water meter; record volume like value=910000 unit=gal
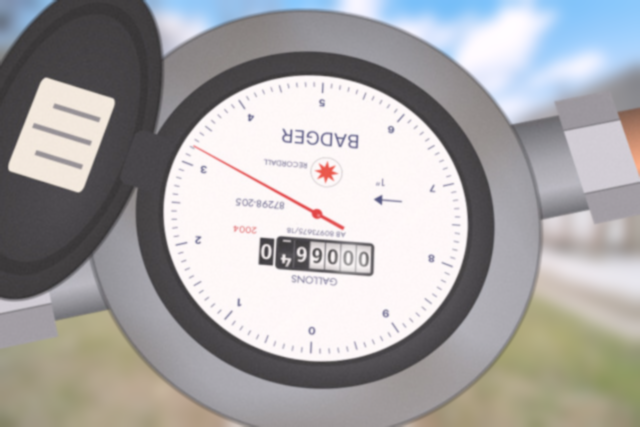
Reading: value=6643.2 unit=gal
